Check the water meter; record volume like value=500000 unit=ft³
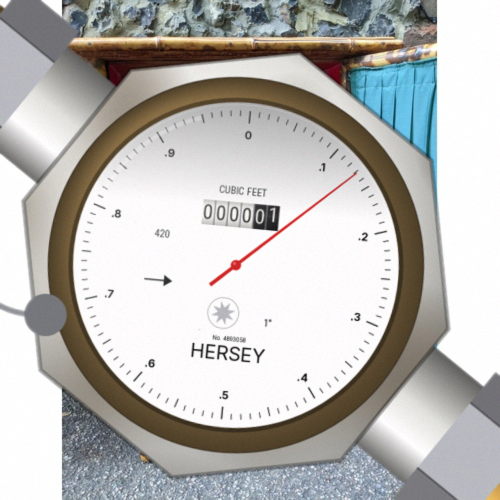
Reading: value=1.13 unit=ft³
